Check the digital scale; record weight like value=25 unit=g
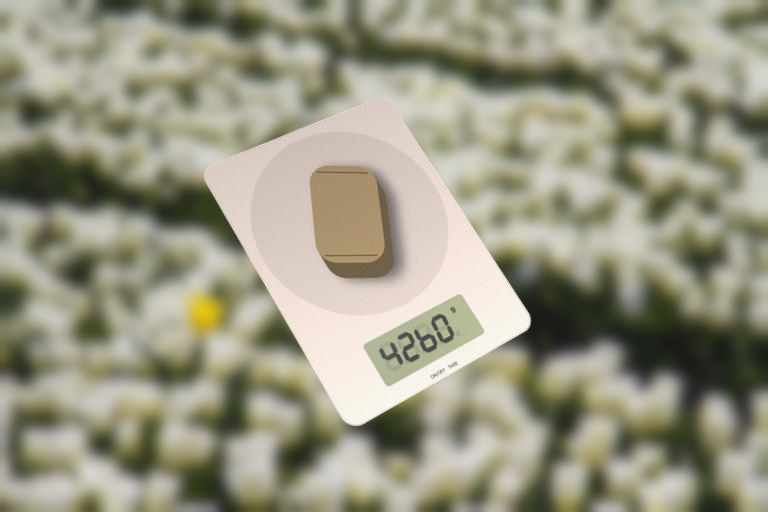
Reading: value=4260 unit=g
